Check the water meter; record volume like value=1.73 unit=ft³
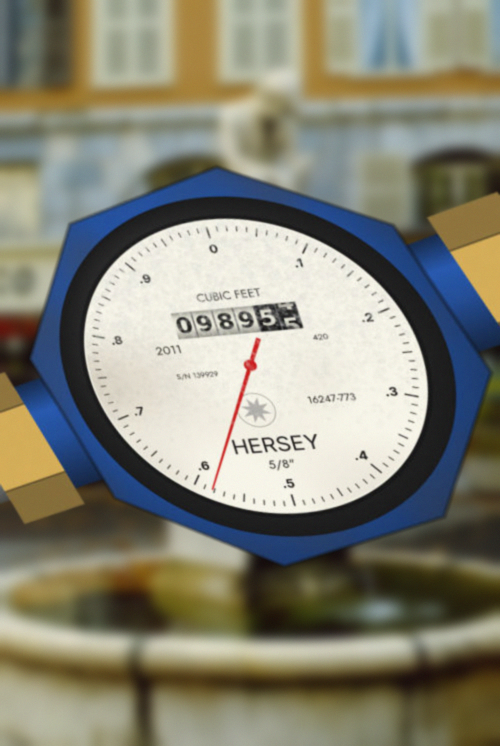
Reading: value=98954.58 unit=ft³
